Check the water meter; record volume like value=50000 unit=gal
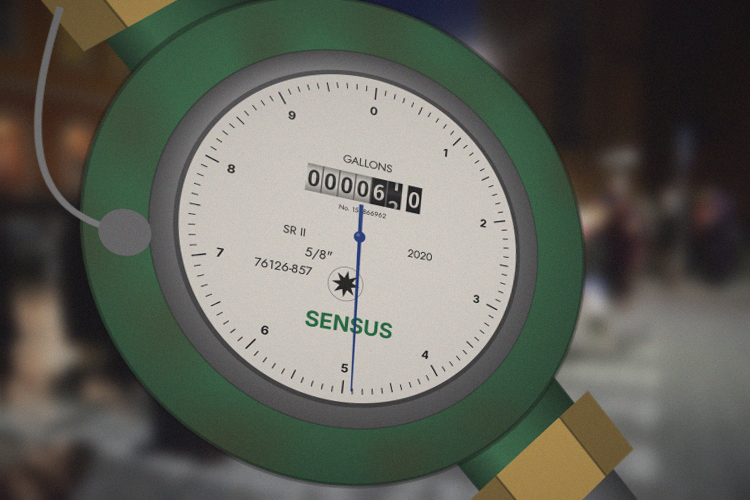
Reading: value=614.9 unit=gal
